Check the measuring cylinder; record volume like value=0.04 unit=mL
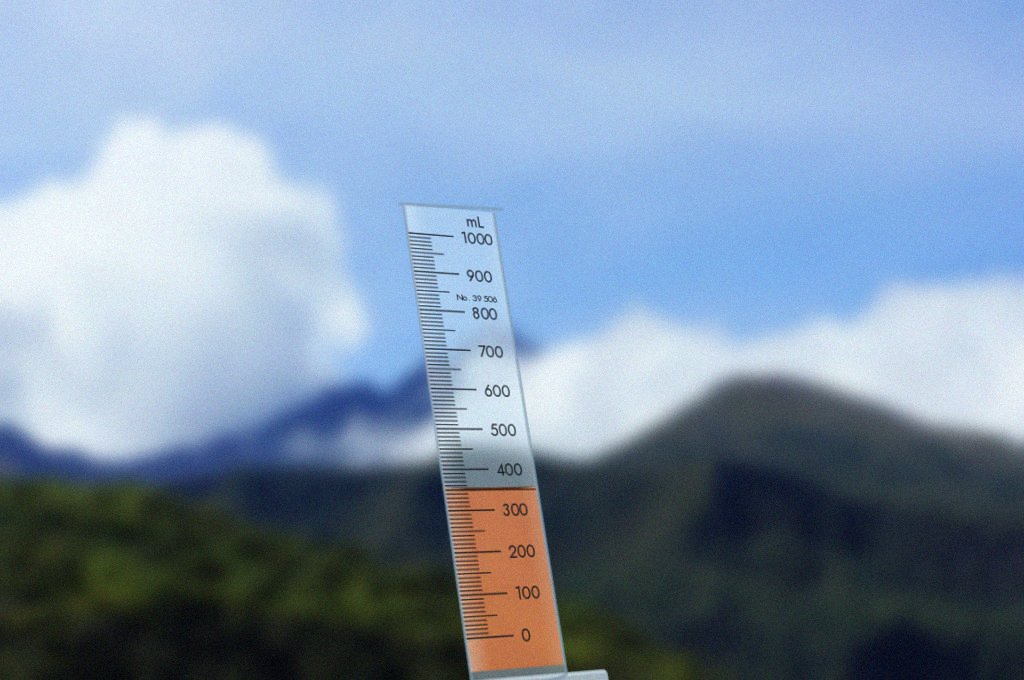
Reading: value=350 unit=mL
